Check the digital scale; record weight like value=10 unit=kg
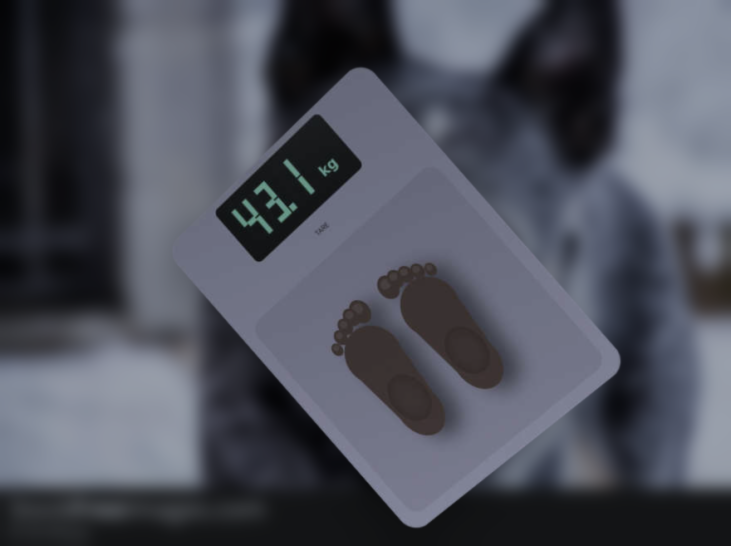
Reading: value=43.1 unit=kg
